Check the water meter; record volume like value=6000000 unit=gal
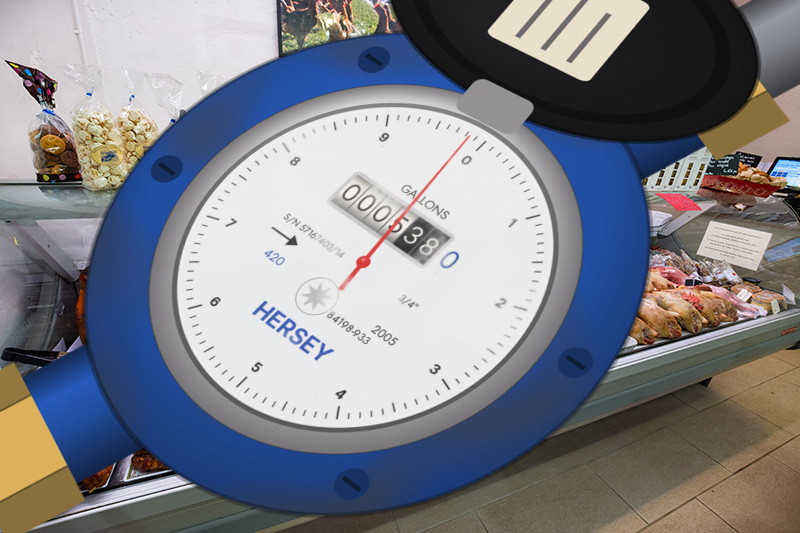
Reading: value=5379.8 unit=gal
